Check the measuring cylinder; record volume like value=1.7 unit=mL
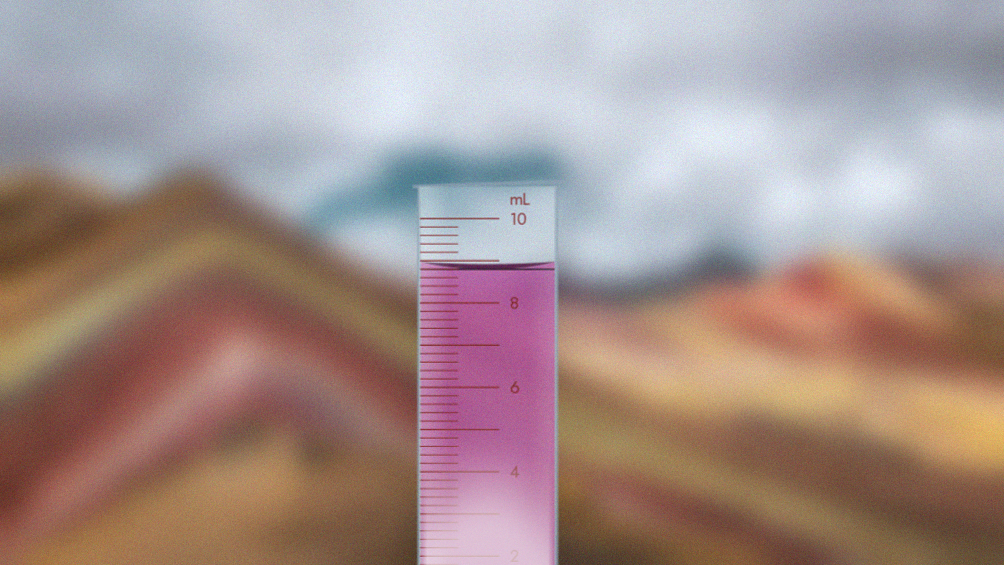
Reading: value=8.8 unit=mL
